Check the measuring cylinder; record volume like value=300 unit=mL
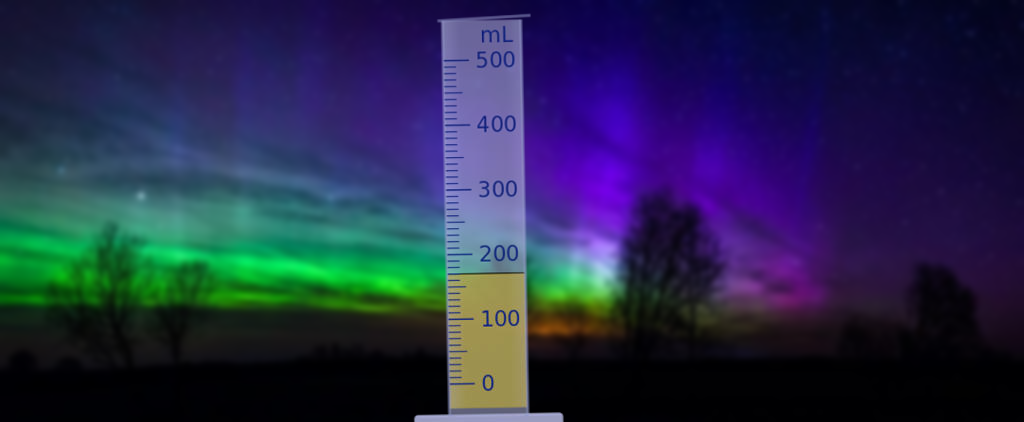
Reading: value=170 unit=mL
